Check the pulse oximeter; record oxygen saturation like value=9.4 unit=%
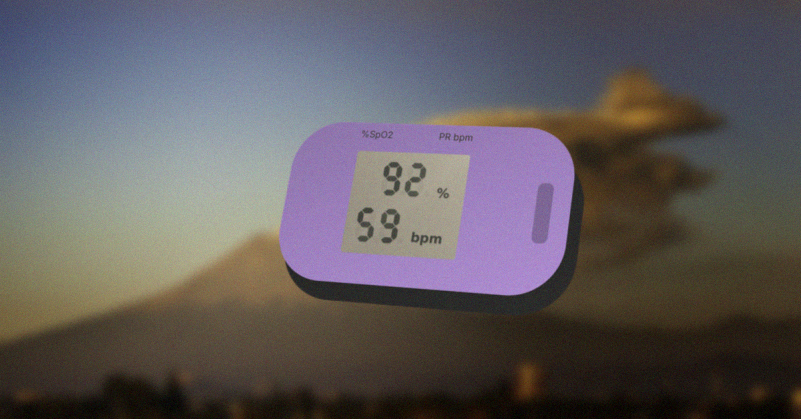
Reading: value=92 unit=%
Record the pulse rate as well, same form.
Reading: value=59 unit=bpm
